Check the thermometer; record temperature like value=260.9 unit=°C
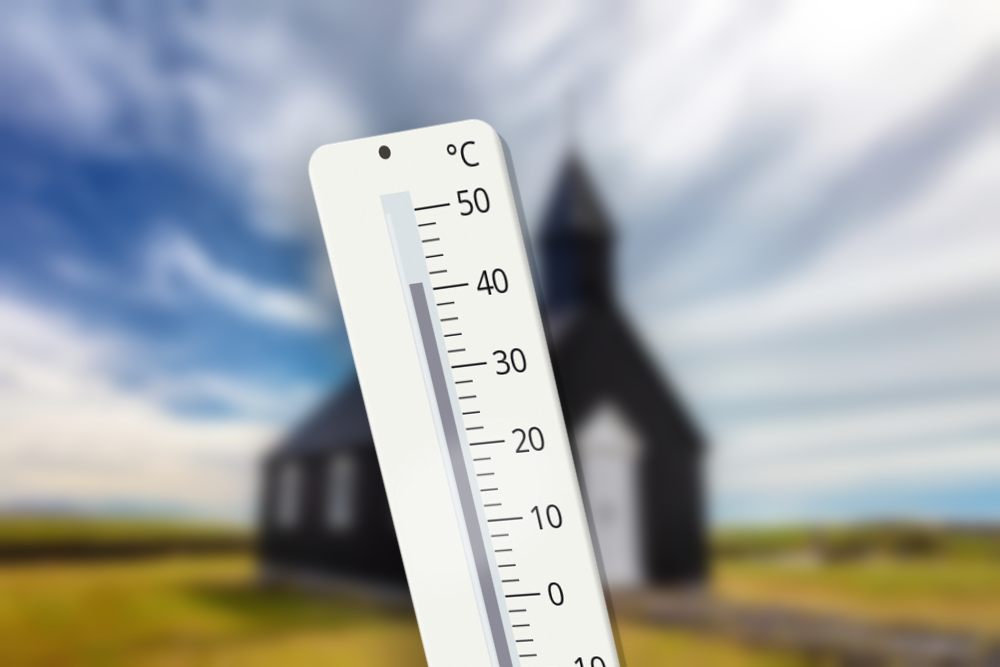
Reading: value=41 unit=°C
